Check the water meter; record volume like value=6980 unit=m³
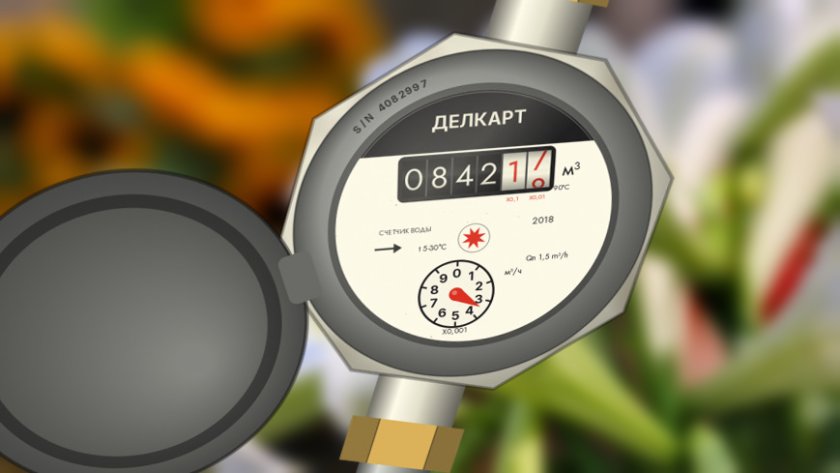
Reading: value=842.173 unit=m³
